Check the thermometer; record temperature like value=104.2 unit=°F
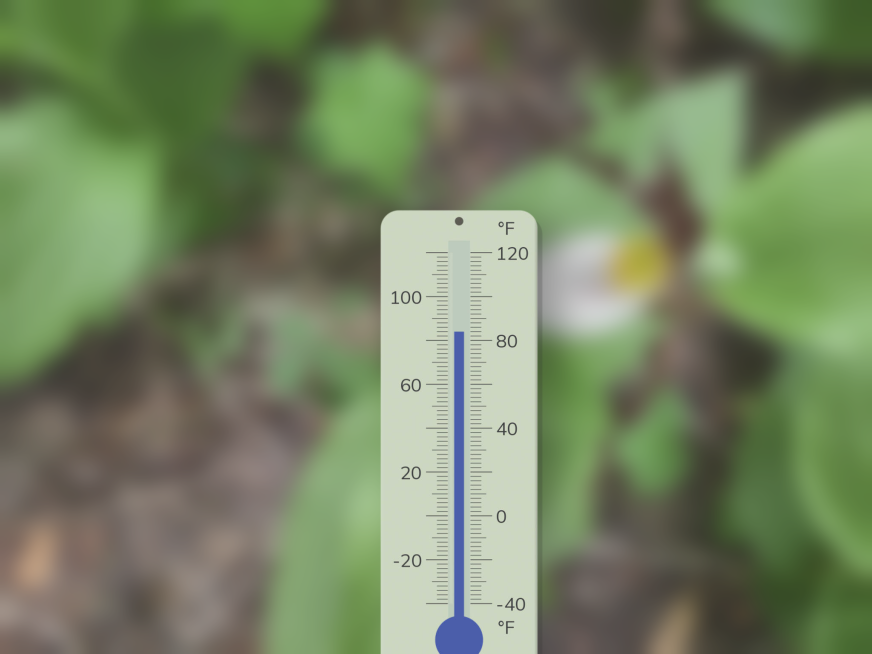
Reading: value=84 unit=°F
